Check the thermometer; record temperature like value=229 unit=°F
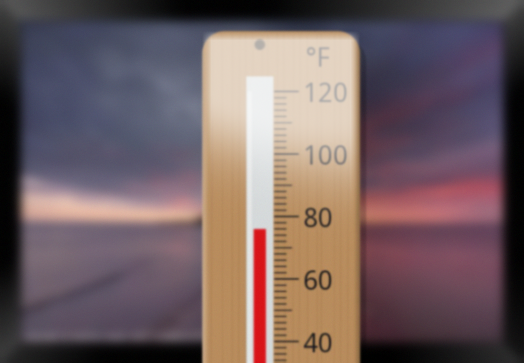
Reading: value=76 unit=°F
